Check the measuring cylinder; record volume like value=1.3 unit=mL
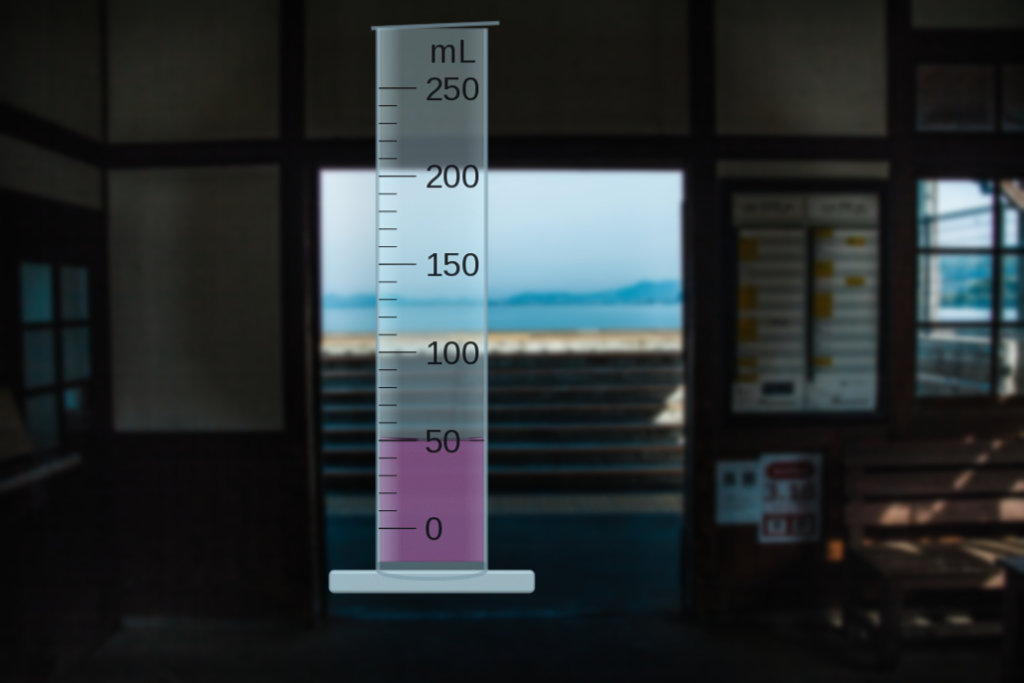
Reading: value=50 unit=mL
